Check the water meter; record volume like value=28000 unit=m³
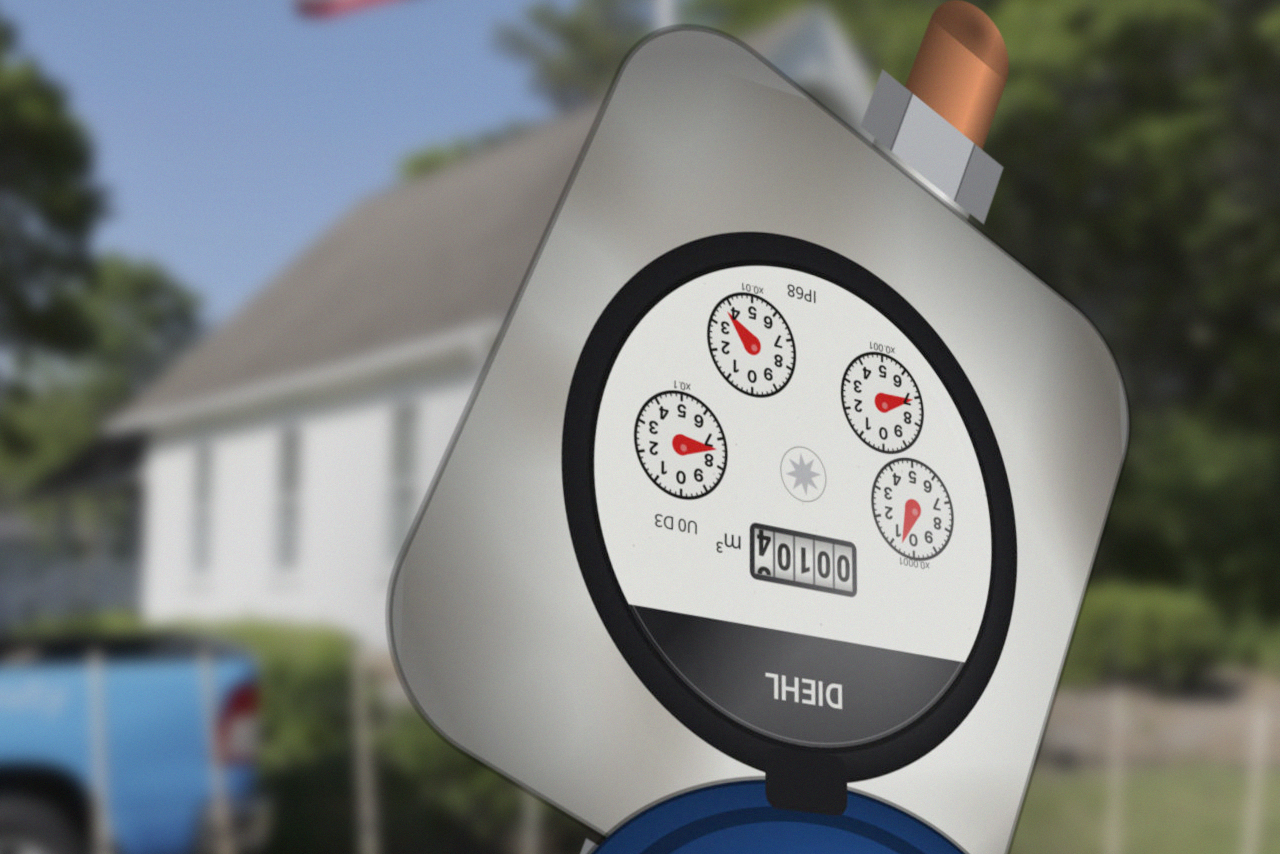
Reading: value=103.7370 unit=m³
